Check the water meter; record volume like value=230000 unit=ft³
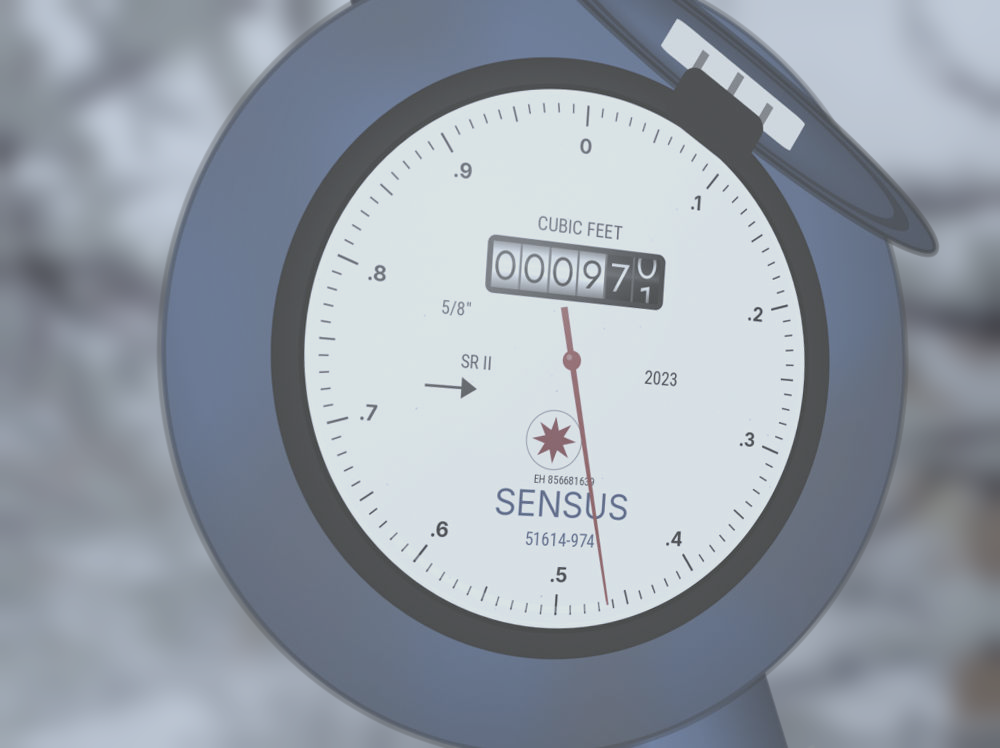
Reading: value=970.46 unit=ft³
